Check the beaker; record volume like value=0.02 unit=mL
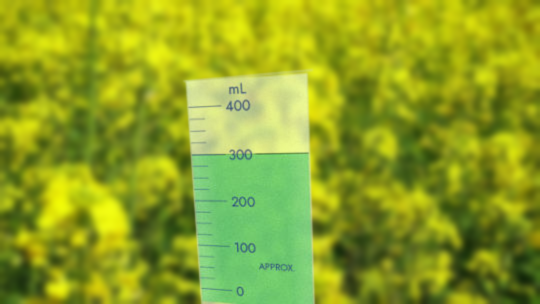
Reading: value=300 unit=mL
